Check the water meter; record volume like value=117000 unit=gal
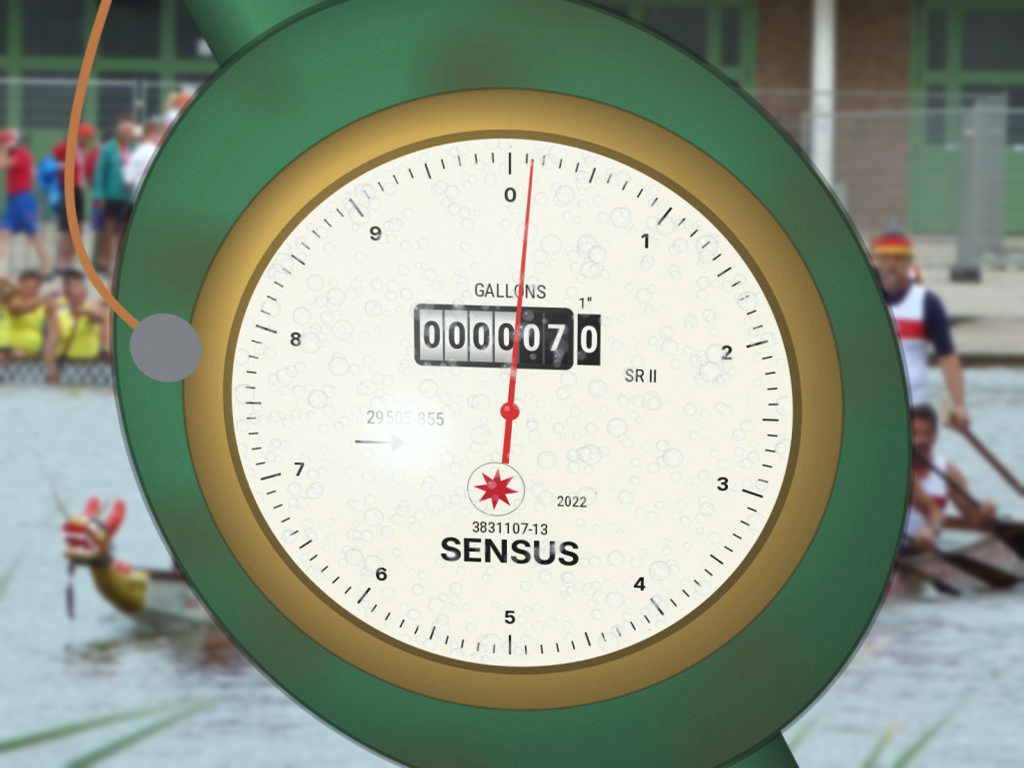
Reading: value=70.1 unit=gal
